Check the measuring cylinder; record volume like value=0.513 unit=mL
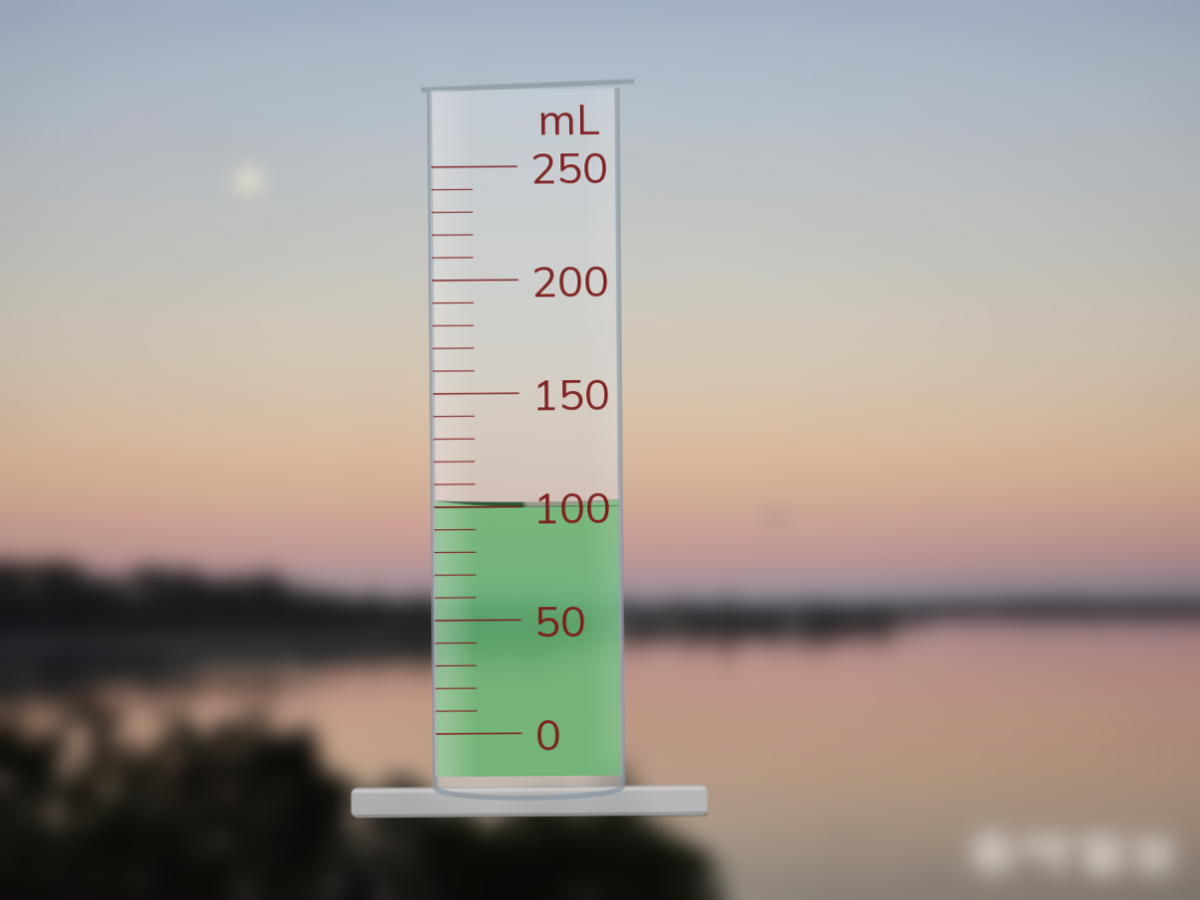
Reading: value=100 unit=mL
